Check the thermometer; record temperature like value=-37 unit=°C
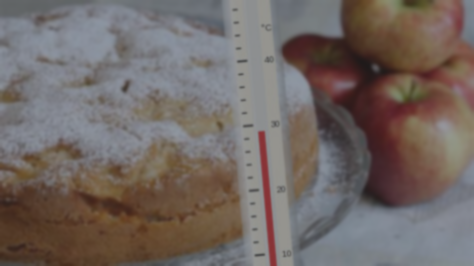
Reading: value=29 unit=°C
